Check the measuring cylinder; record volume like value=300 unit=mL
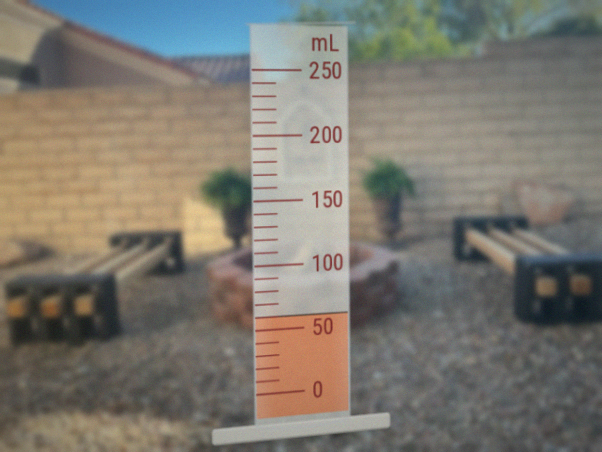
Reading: value=60 unit=mL
